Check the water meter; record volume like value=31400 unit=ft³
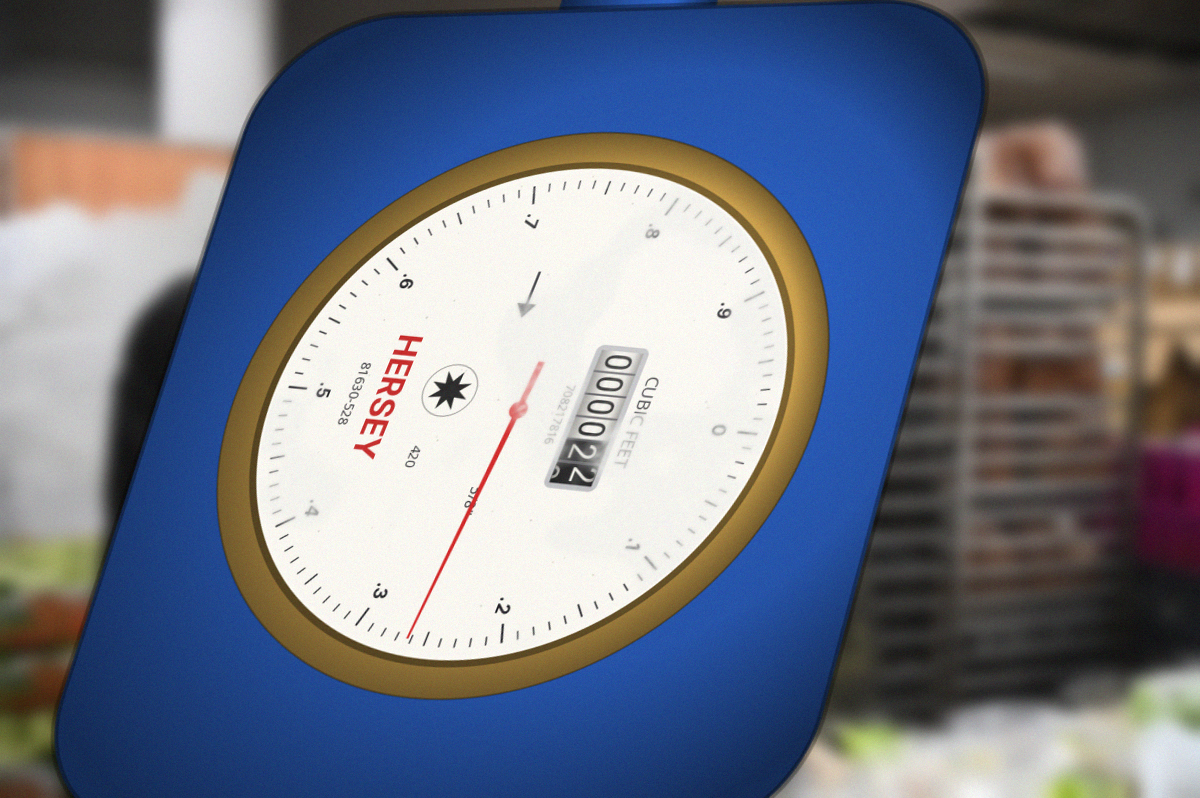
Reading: value=22.26 unit=ft³
